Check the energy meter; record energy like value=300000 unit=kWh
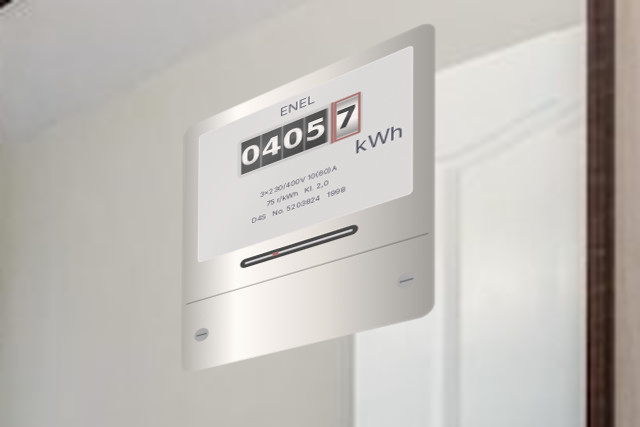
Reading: value=405.7 unit=kWh
